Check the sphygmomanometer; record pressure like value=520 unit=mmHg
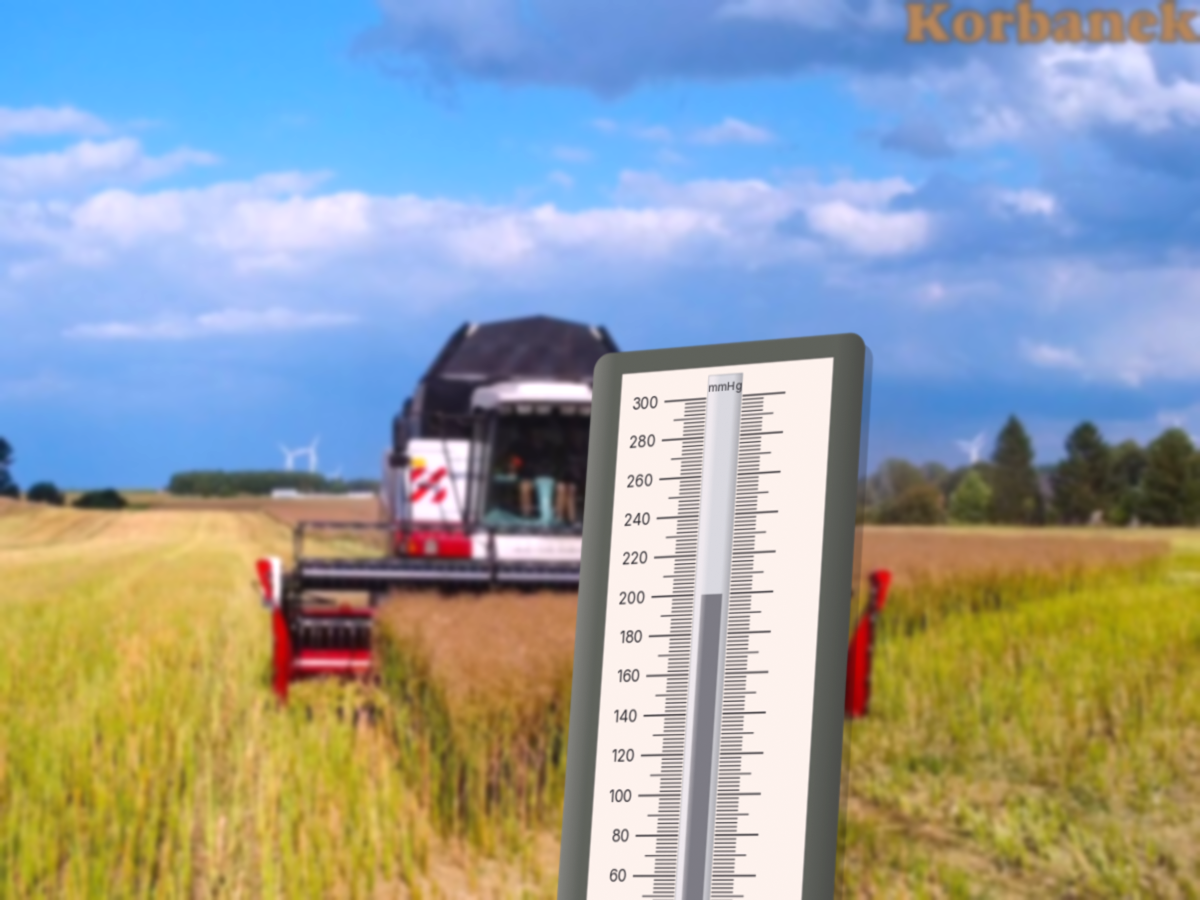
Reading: value=200 unit=mmHg
